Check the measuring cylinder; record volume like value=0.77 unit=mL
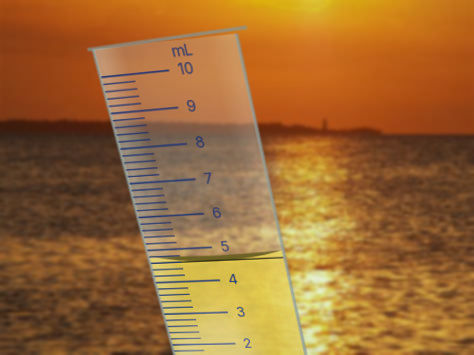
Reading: value=4.6 unit=mL
